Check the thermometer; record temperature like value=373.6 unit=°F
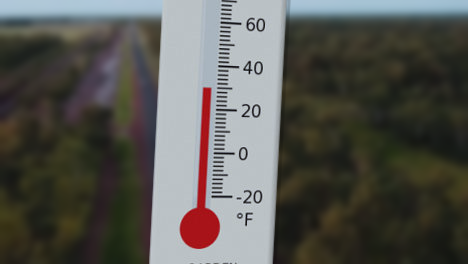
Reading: value=30 unit=°F
